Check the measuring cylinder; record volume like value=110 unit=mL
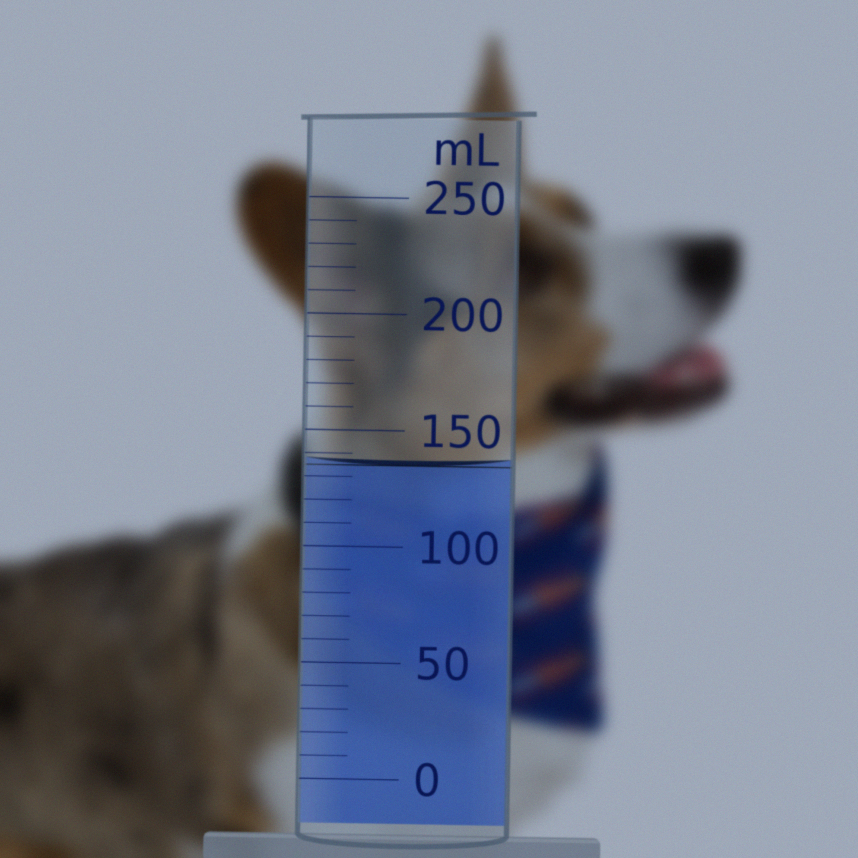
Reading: value=135 unit=mL
